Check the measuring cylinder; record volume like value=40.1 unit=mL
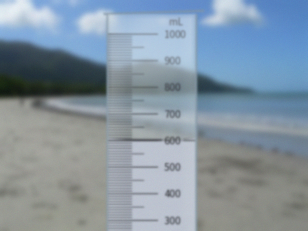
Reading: value=600 unit=mL
